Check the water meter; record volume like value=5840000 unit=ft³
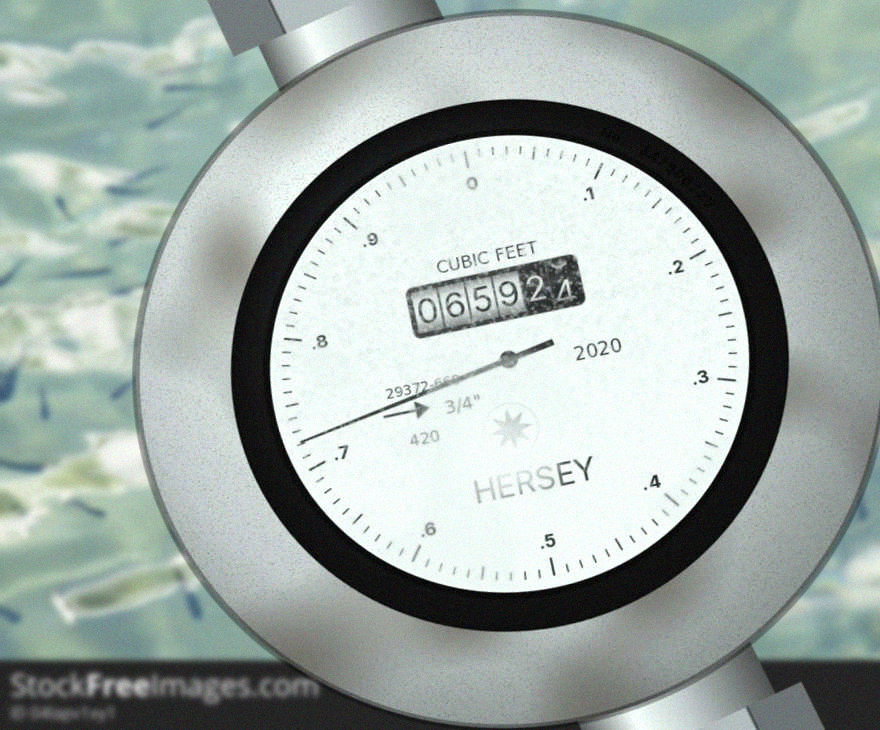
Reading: value=65923.72 unit=ft³
